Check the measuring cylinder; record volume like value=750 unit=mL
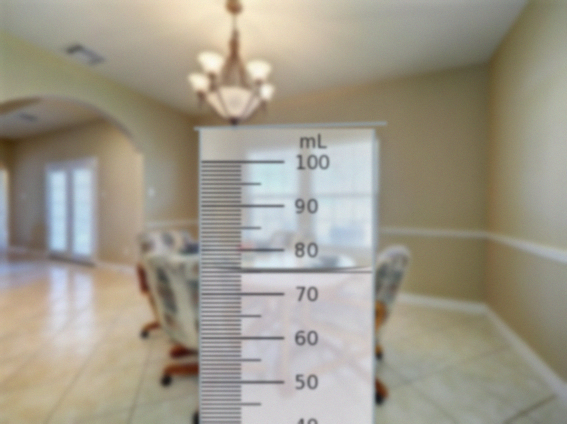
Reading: value=75 unit=mL
